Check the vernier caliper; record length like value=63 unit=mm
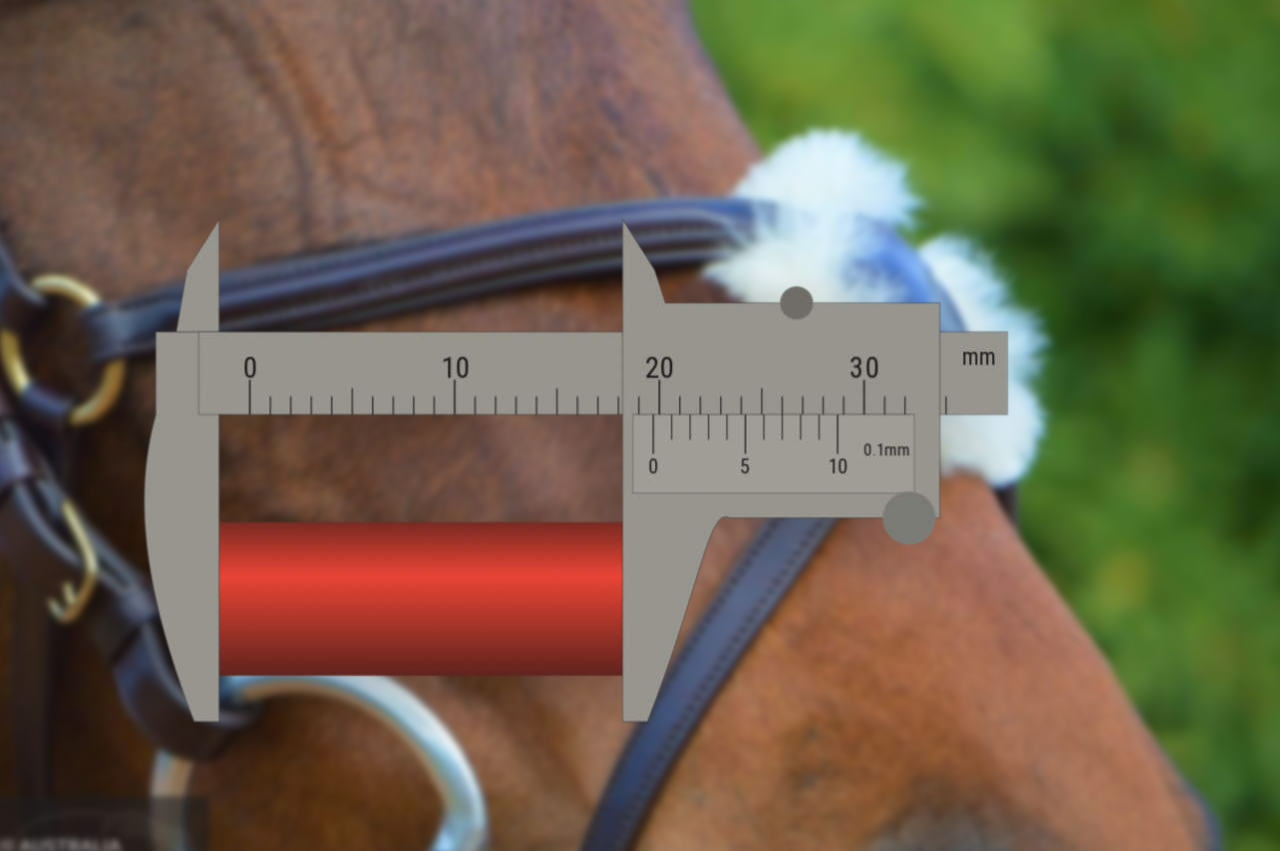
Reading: value=19.7 unit=mm
